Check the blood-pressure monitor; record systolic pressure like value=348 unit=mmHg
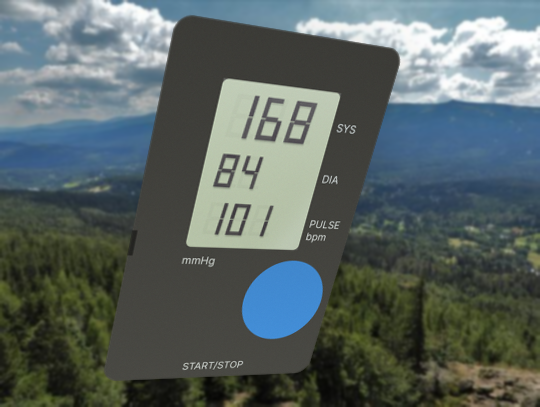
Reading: value=168 unit=mmHg
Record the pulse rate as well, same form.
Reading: value=101 unit=bpm
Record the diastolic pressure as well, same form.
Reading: value=84 unit=mmHg
